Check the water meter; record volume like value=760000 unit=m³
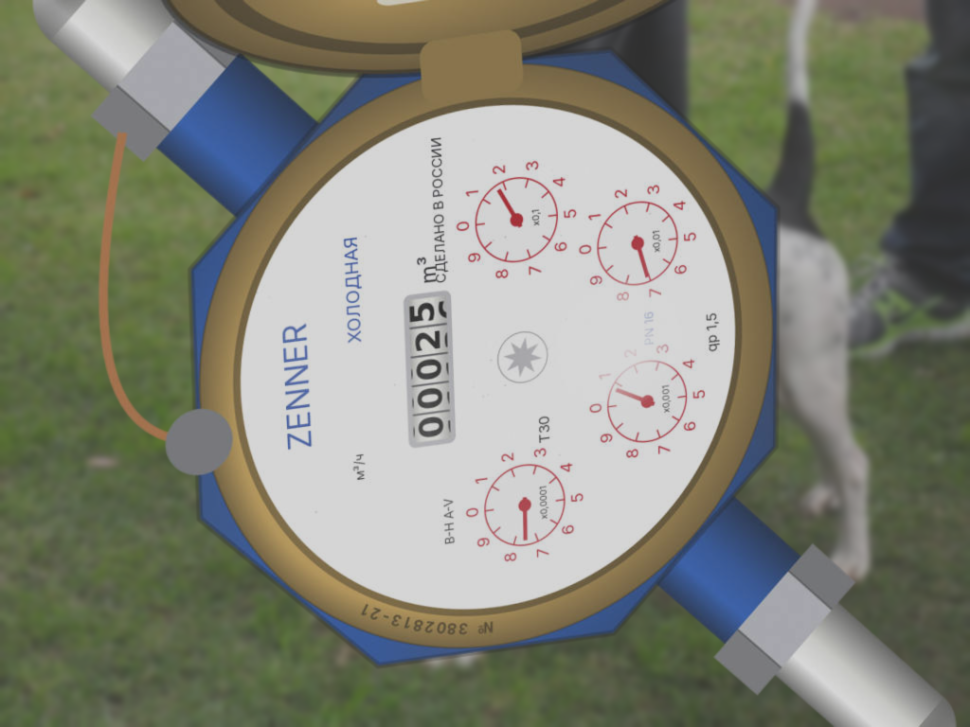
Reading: value=25.1707 unit=m³
